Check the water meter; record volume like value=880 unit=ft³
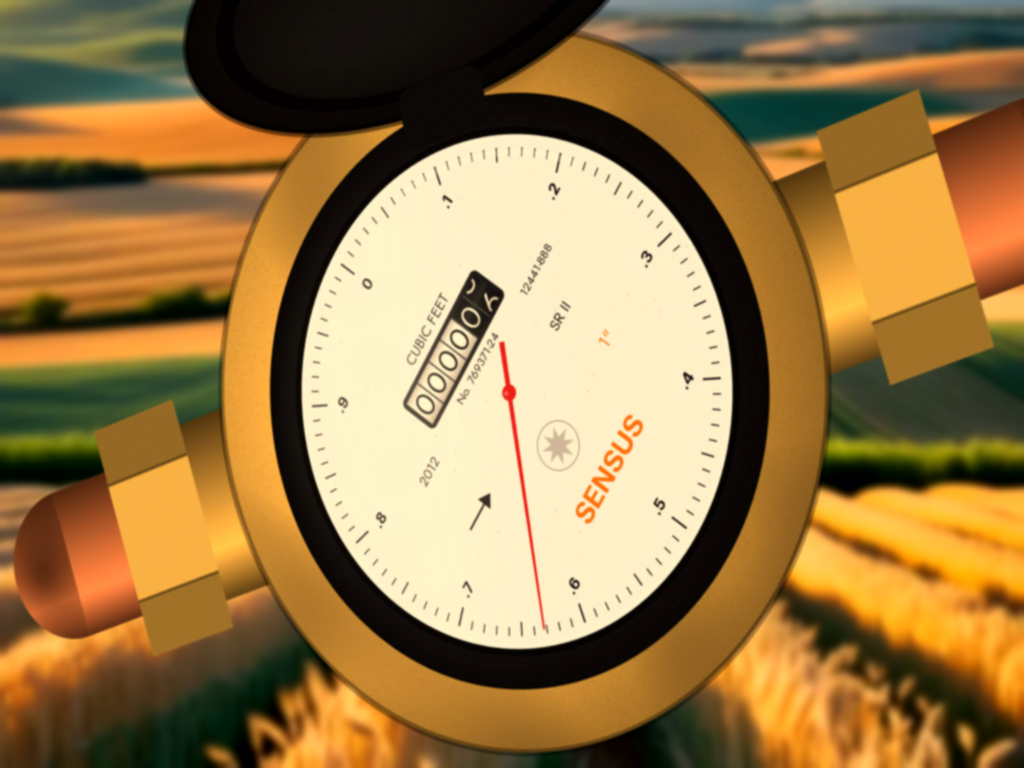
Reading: value=5.63 unit=ft³
